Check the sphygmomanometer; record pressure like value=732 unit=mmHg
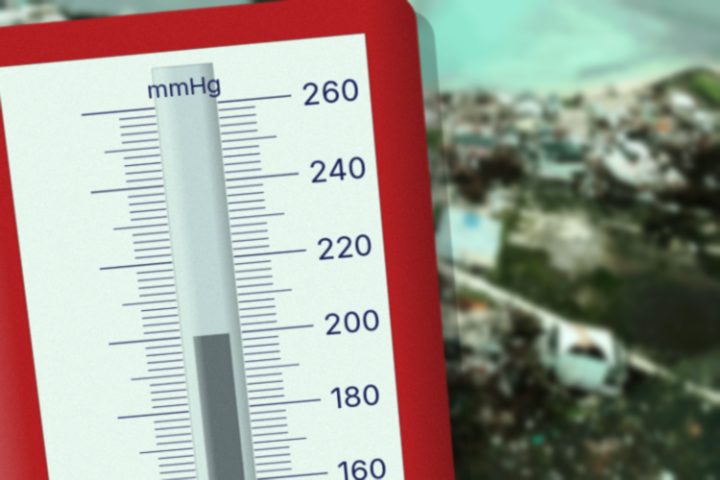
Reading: value=200 unit=mmHg
